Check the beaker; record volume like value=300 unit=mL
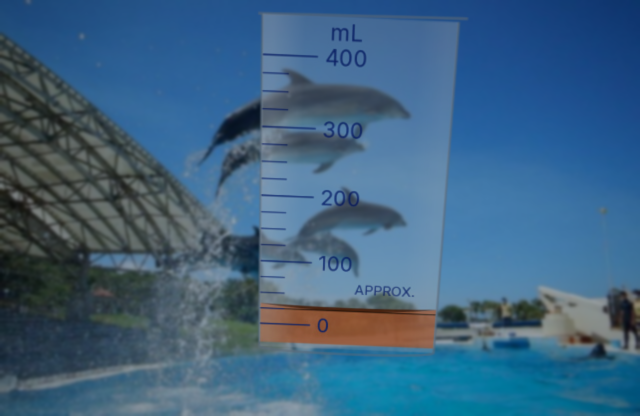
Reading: value=25 unit=mL
